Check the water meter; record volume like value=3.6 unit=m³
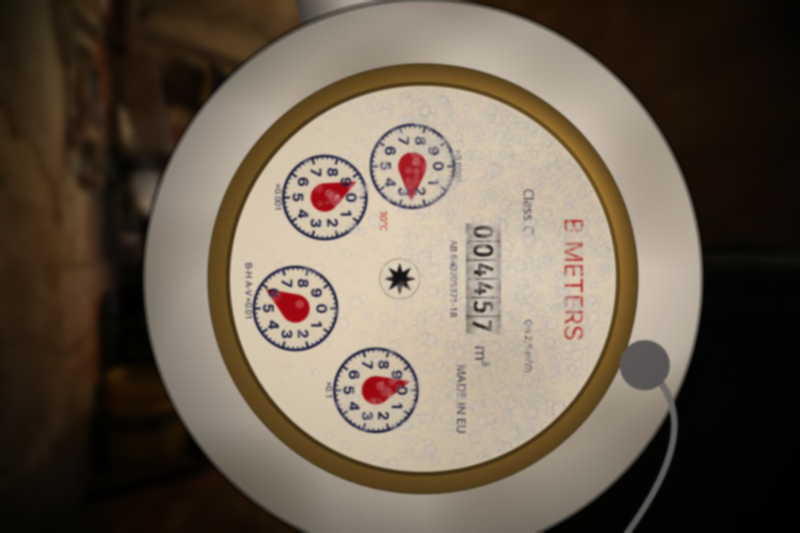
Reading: value=4456.9592 unit=m³
